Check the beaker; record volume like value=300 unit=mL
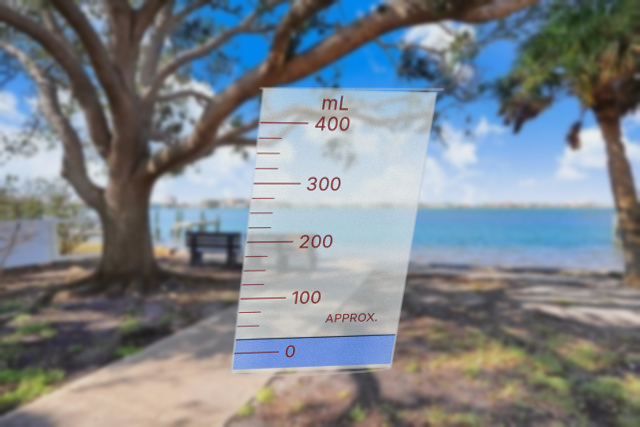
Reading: value=25 unit=mL
